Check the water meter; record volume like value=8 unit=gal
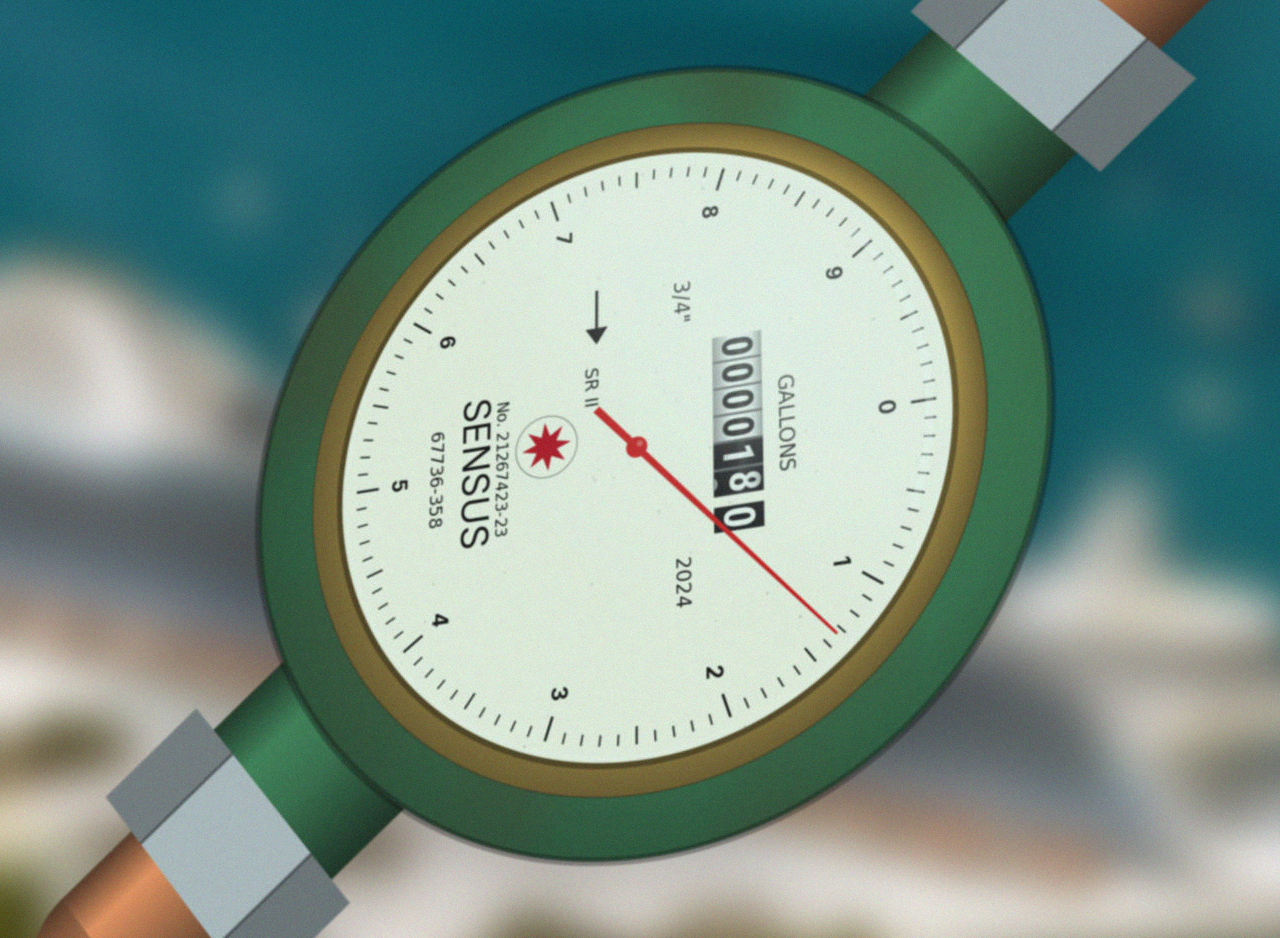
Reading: value=181.3 unit=gal
